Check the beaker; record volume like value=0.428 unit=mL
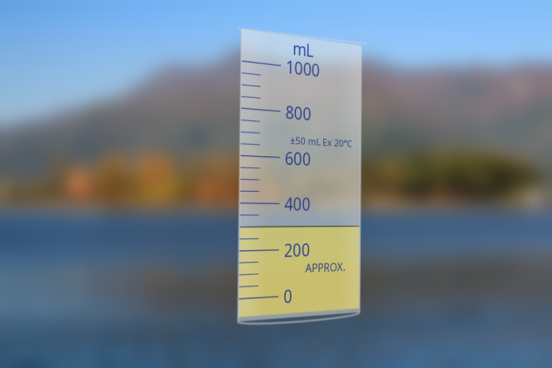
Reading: value=300 unit=mL
